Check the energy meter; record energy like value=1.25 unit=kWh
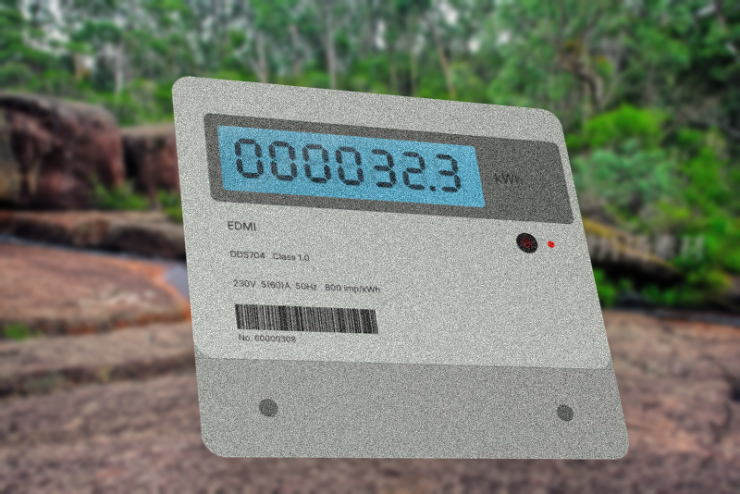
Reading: value=32.3 unit=kWh
